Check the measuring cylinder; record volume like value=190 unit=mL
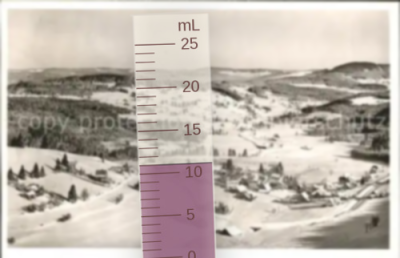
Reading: value=11 unit=mL
